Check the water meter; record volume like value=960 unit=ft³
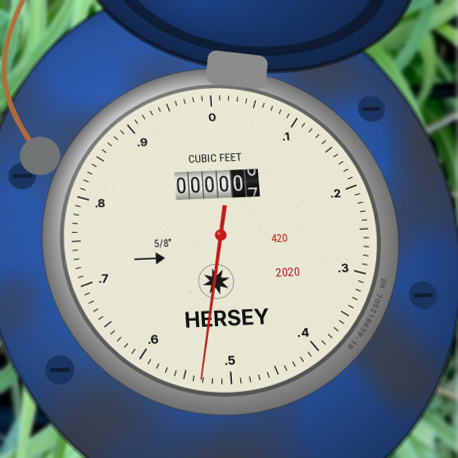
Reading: value=6.53 unit=ft³
